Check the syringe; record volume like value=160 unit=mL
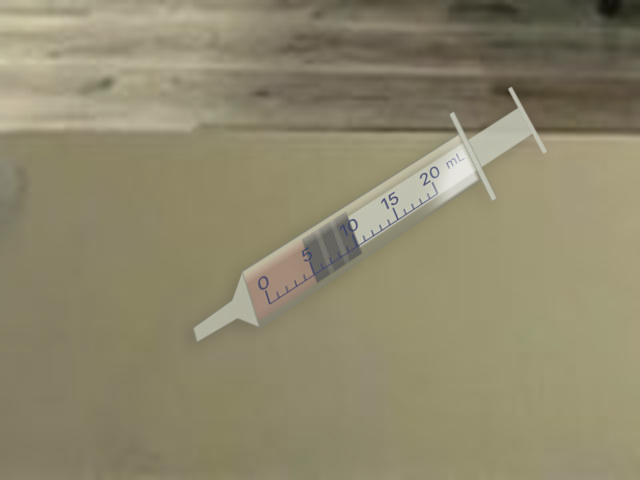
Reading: value=5 unit=mL
